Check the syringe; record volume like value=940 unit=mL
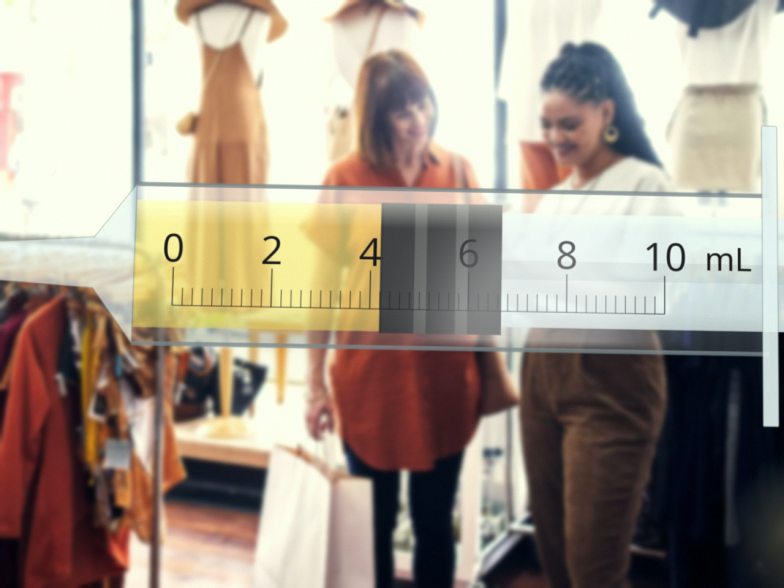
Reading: value=4.2 unit=mL
